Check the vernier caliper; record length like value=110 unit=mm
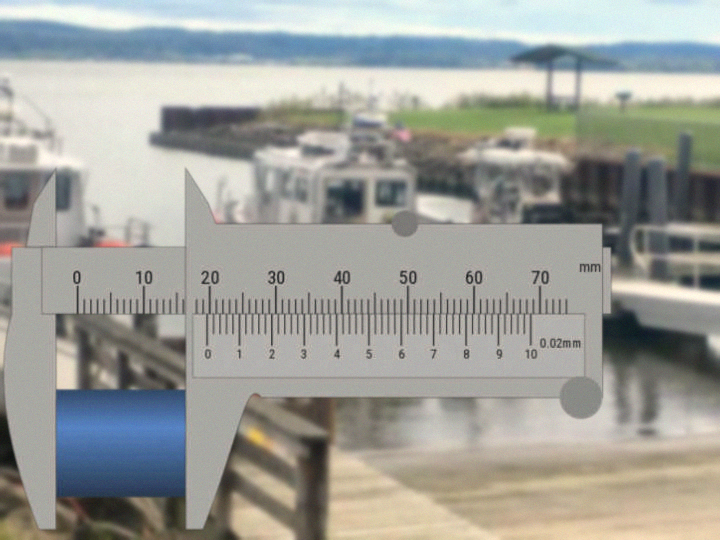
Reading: value=19.6 unit=mm
